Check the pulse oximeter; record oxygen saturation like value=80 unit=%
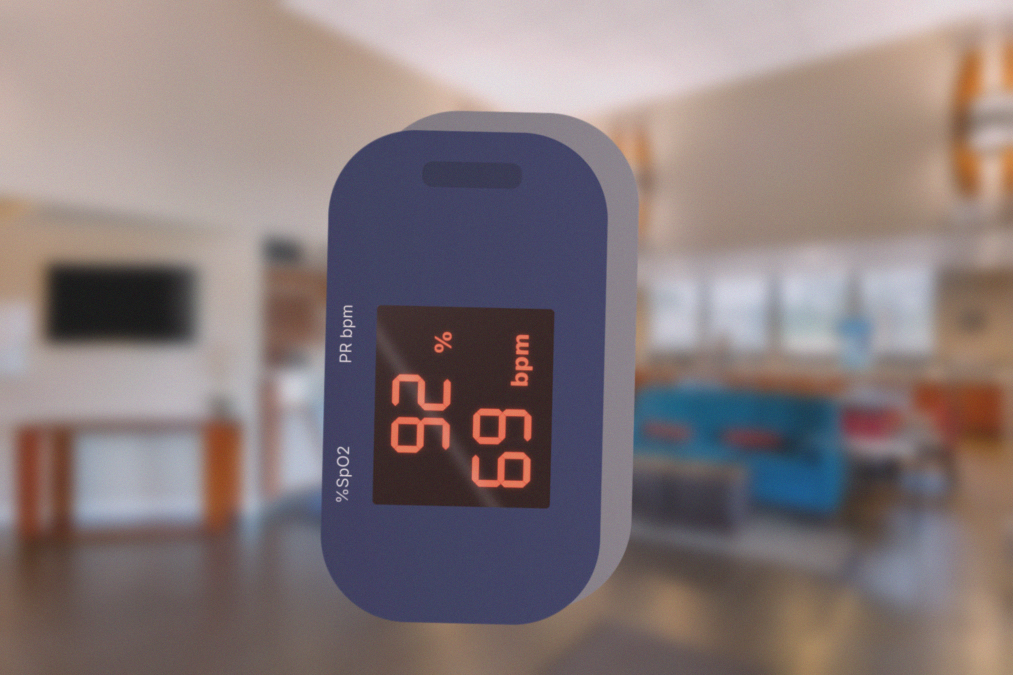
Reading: value=92 unit=%
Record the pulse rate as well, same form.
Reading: value=69 unit=bpm
